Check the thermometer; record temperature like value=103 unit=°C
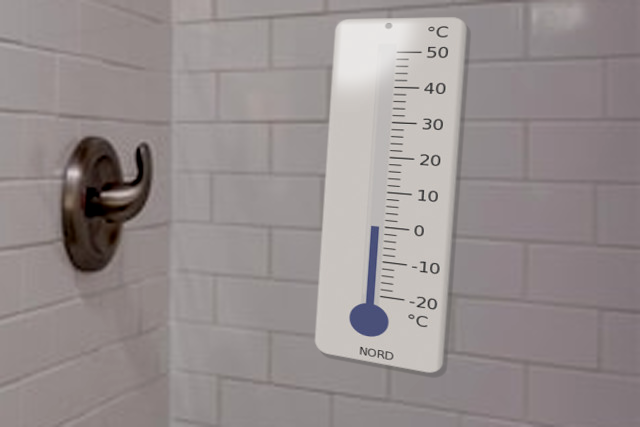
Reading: value=0 unit=°C
